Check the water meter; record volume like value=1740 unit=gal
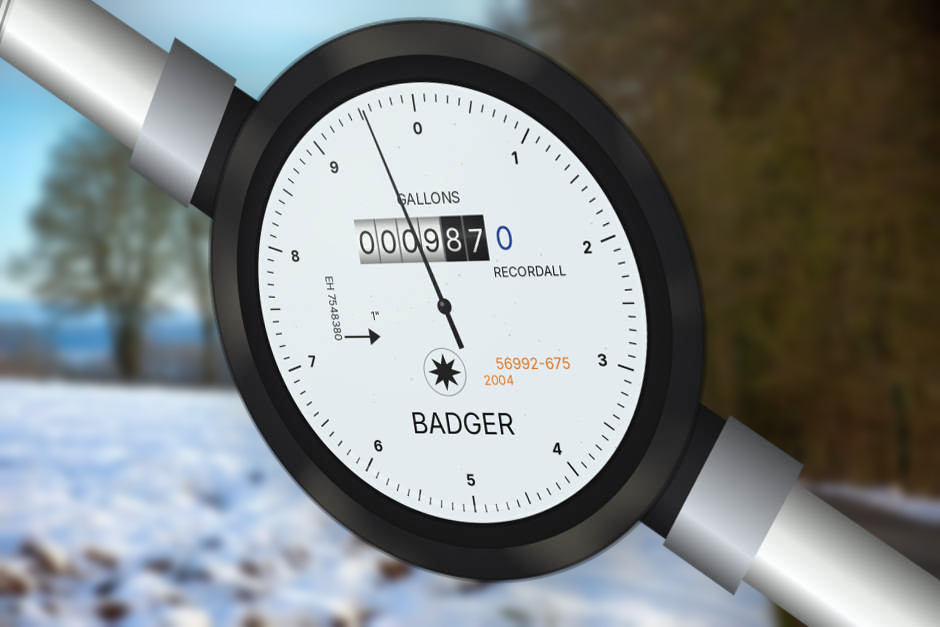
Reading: value=9869.5 unit=gal
